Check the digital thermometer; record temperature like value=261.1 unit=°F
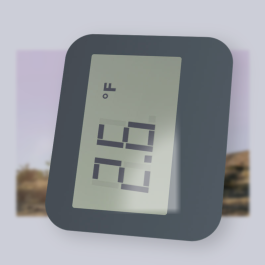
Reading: value=2.6 unit=°F
